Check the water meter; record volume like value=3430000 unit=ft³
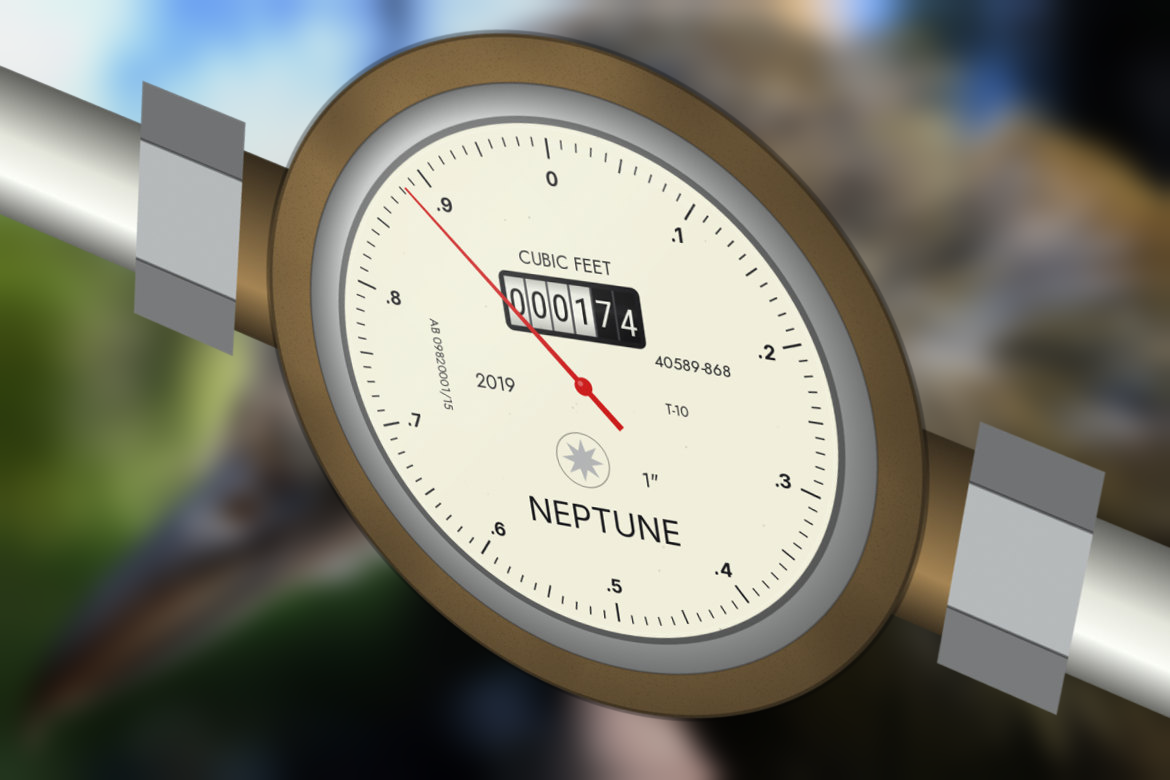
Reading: value=173.88 unit=ft³
